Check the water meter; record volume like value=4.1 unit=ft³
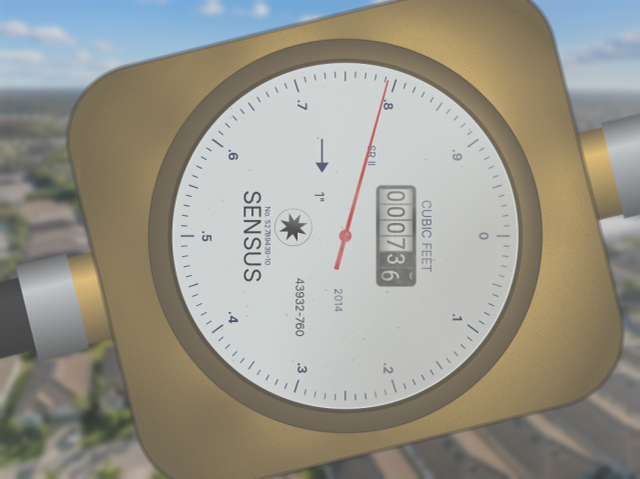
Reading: value=735.79 unit=ft³
